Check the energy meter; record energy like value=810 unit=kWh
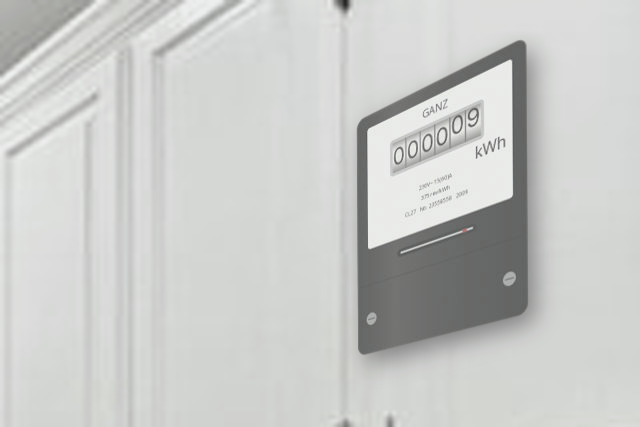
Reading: value=9 unit=kWh
